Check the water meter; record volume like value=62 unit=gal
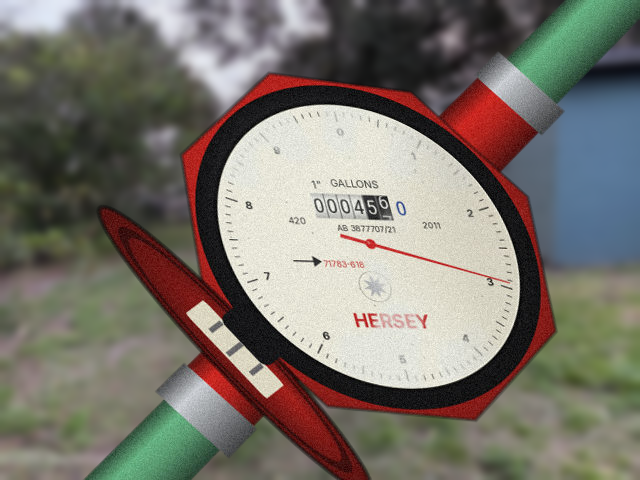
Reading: value=4562.9 unit=gal
